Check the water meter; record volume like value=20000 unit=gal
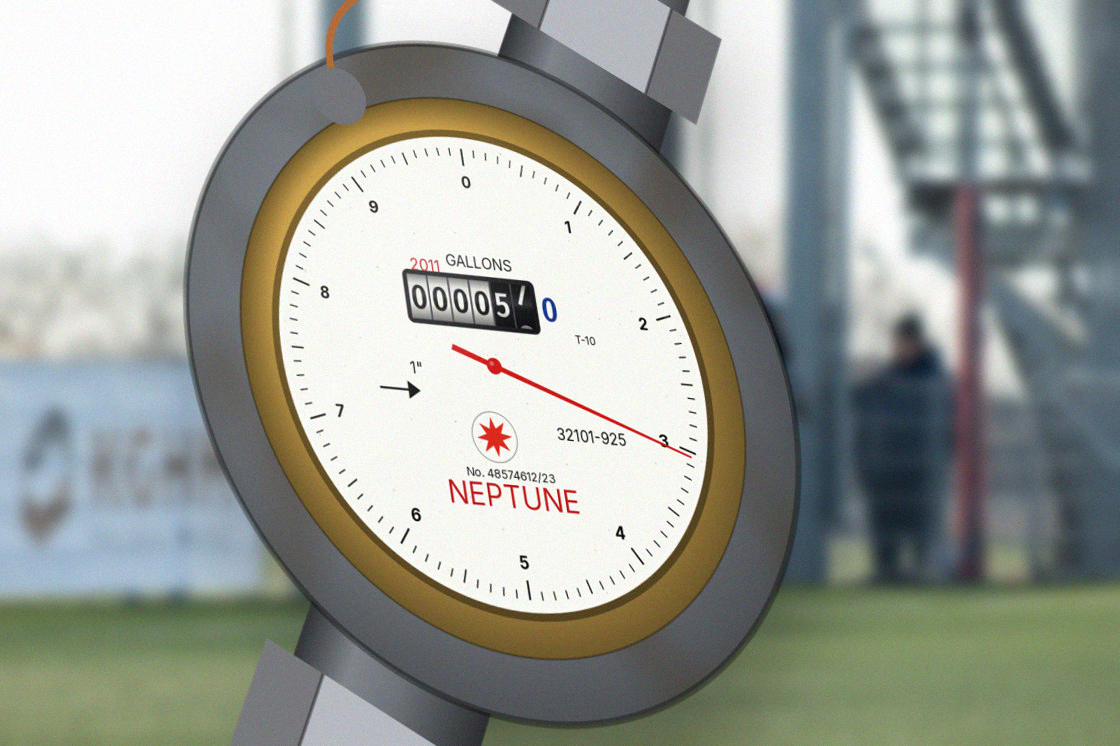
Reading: value=573.0 unit=gal
